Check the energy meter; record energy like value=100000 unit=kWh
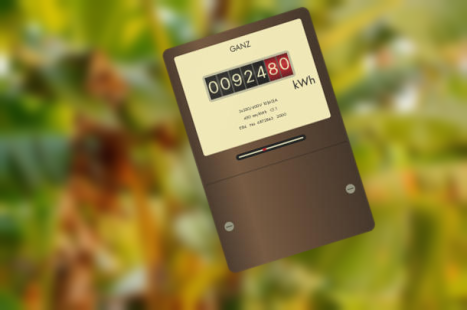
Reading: value=924.80 unit=kWh
